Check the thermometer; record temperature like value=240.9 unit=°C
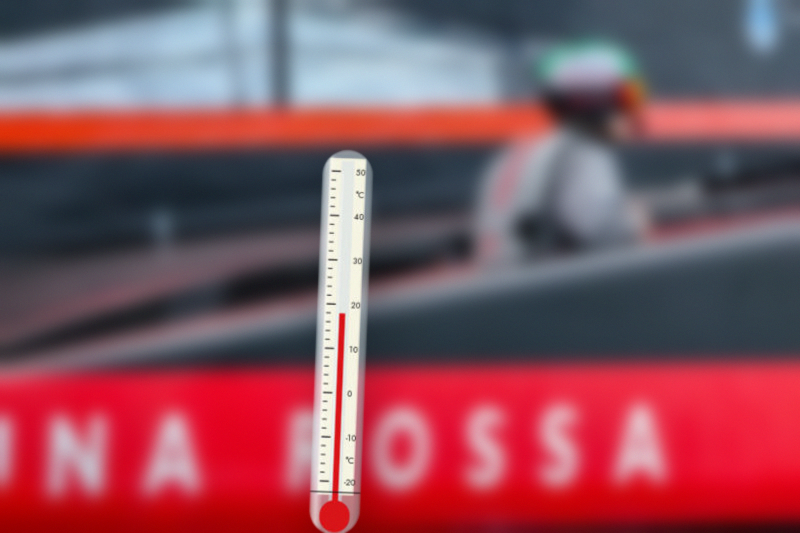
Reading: value=18 unit=°C
